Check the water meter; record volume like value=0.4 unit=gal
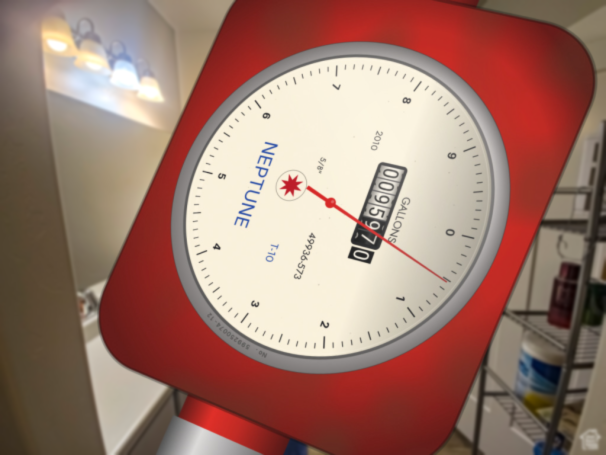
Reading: value=95970.5 unit=gal
